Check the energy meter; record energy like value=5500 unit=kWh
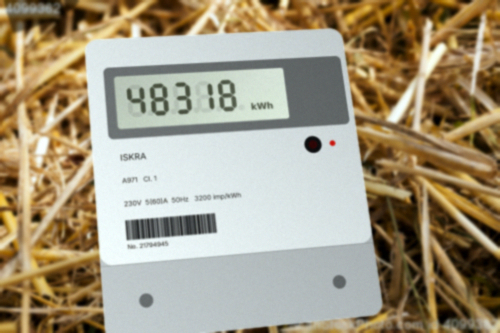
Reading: value=48318 unit=kWh
